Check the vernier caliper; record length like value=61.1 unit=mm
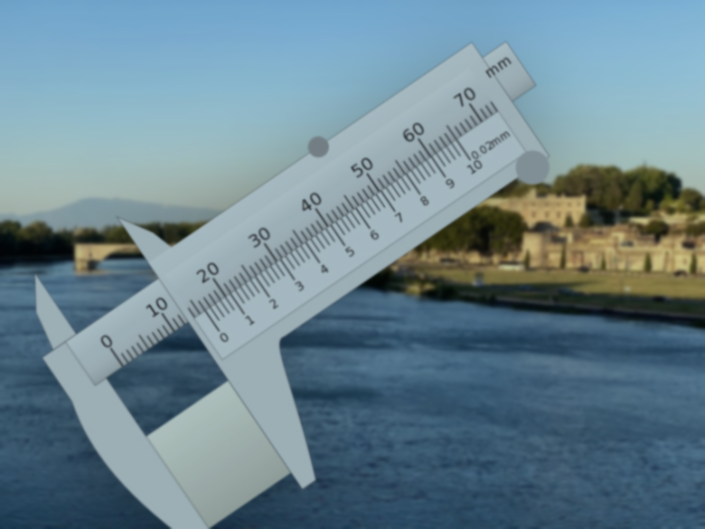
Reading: value=16.0 unit=mm
